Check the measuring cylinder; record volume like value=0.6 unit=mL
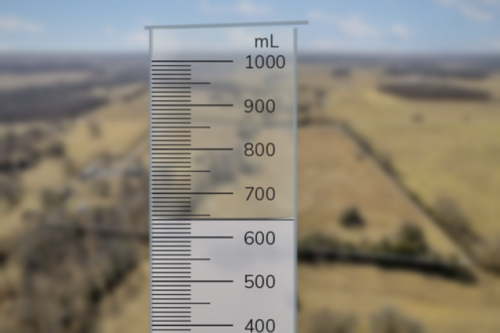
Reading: value=640 unit=mL
